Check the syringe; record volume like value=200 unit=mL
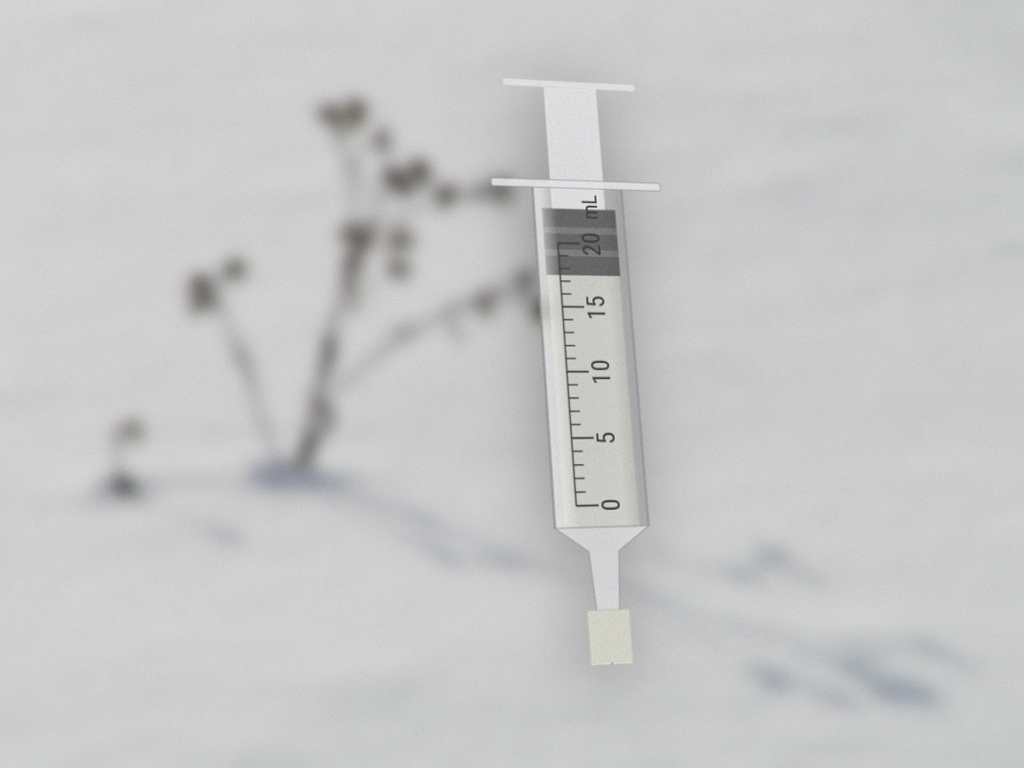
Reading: value=17.5 unit=mL
